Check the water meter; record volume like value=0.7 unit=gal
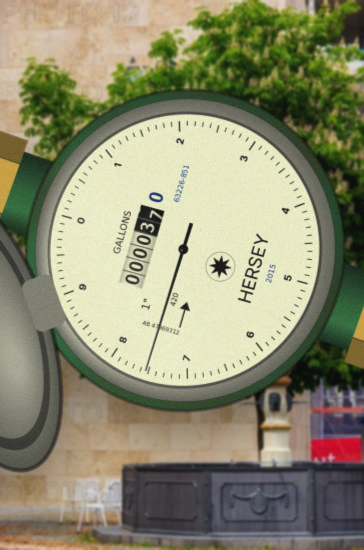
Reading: value=367.5 unit=gal
